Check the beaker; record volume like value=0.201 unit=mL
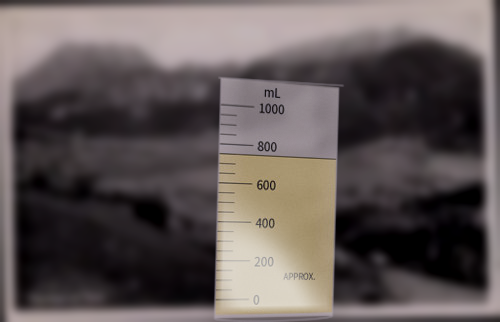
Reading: value=750 unit=mL
